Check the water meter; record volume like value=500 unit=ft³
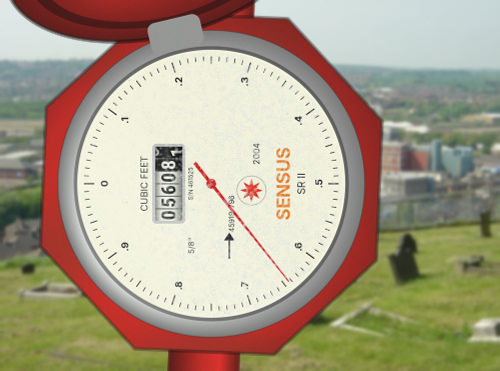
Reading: value=56080.64 unit=ft³
